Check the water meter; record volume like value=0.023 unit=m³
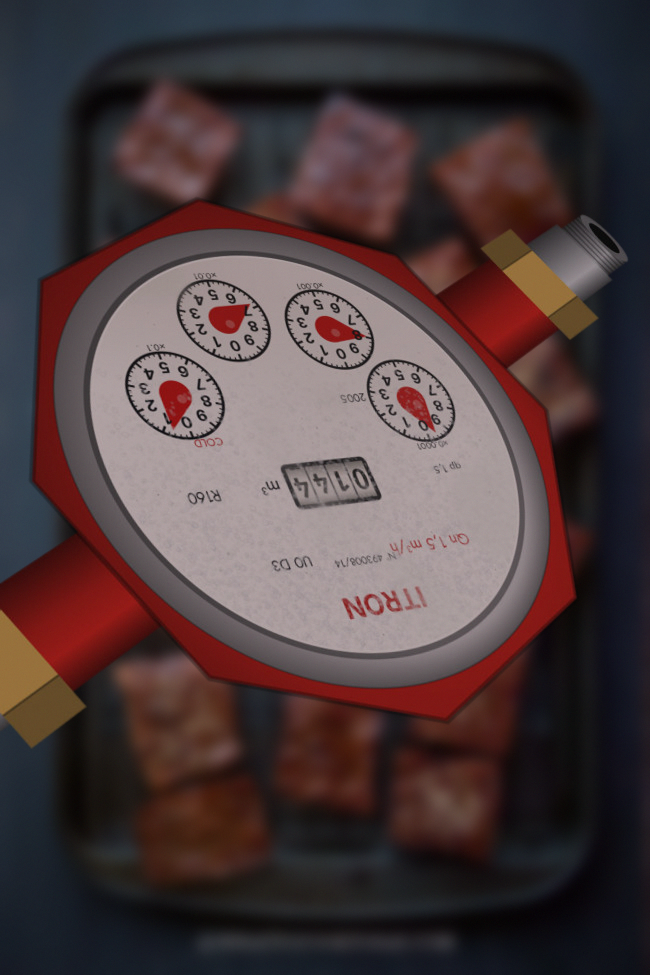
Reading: value=144.0679 unit=m³
